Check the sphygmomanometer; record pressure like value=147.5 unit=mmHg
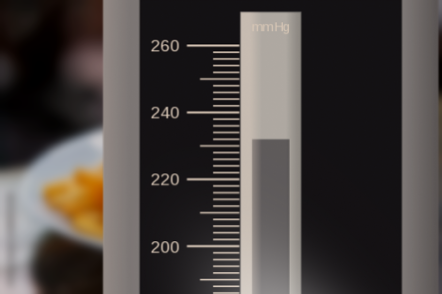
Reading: value=232 unit=mmHg
